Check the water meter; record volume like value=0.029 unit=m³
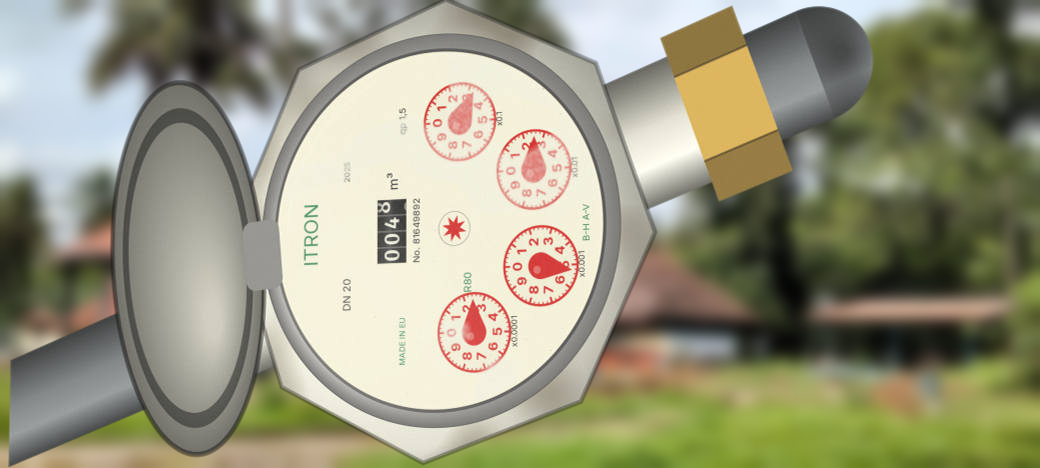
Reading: value=48.3252 unit=m³
